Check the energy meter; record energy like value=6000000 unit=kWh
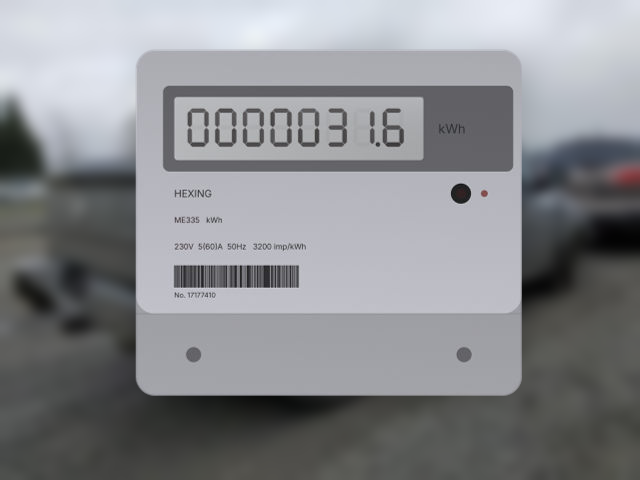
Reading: value=31.6 unit=kWh
